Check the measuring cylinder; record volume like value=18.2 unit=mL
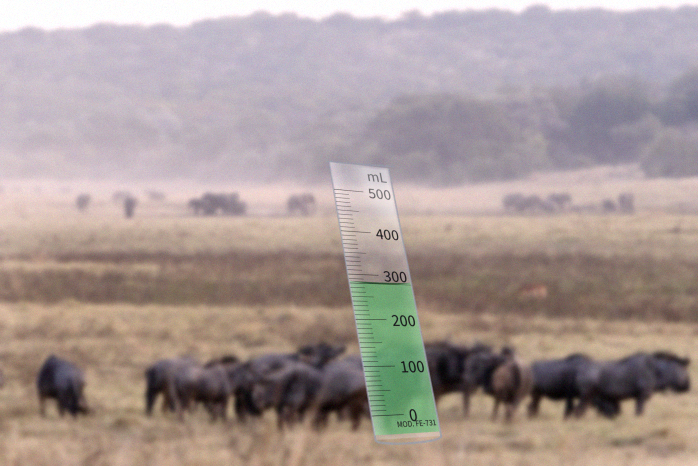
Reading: value=280 unit=mL
